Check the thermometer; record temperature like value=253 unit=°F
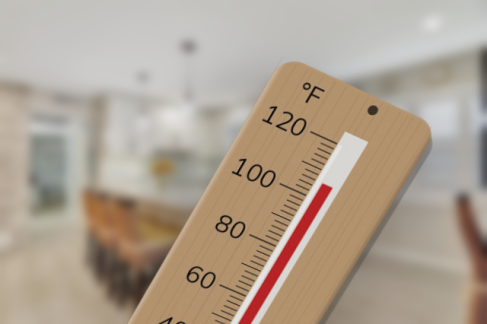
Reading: value=106 unit=°F
